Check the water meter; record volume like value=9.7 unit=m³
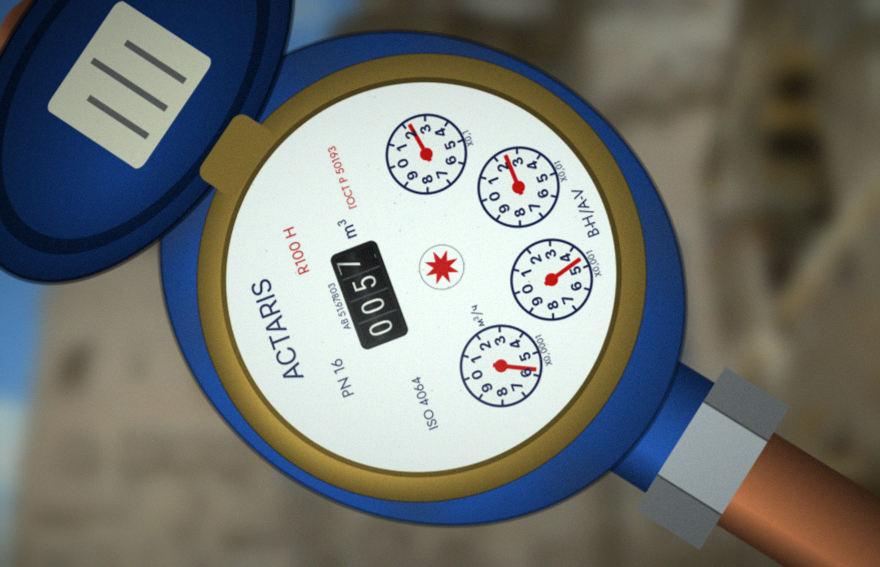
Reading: value=57.2245 unit=m³
